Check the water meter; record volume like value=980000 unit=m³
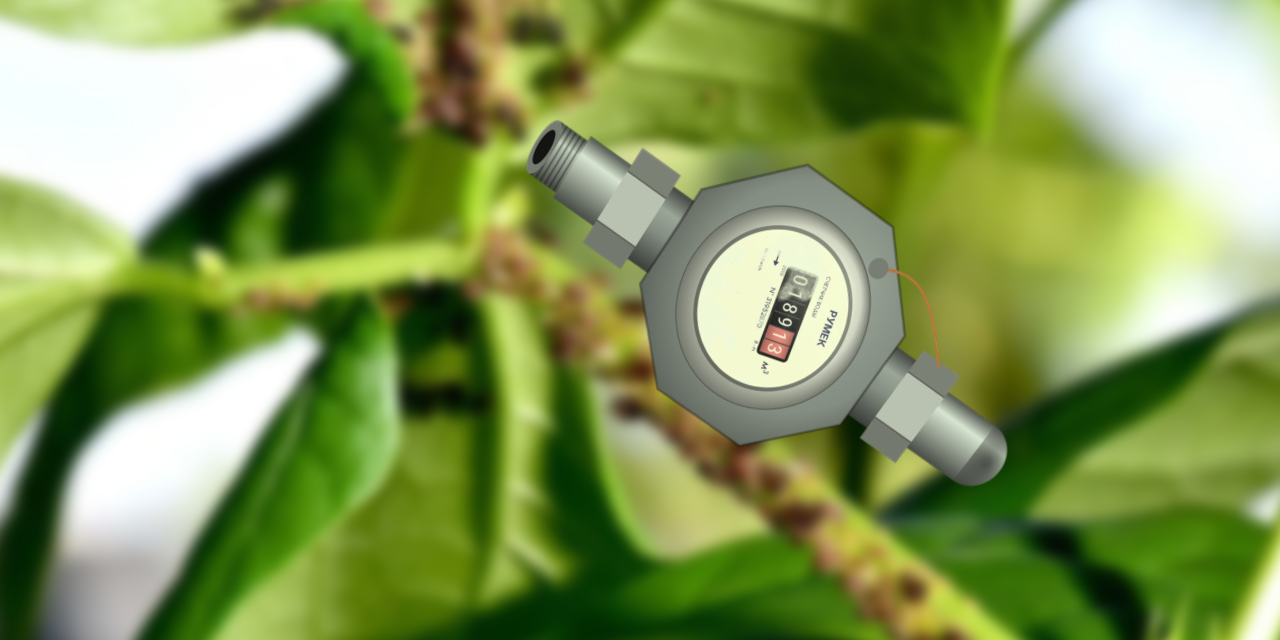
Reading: value=189.13 unit=m³
